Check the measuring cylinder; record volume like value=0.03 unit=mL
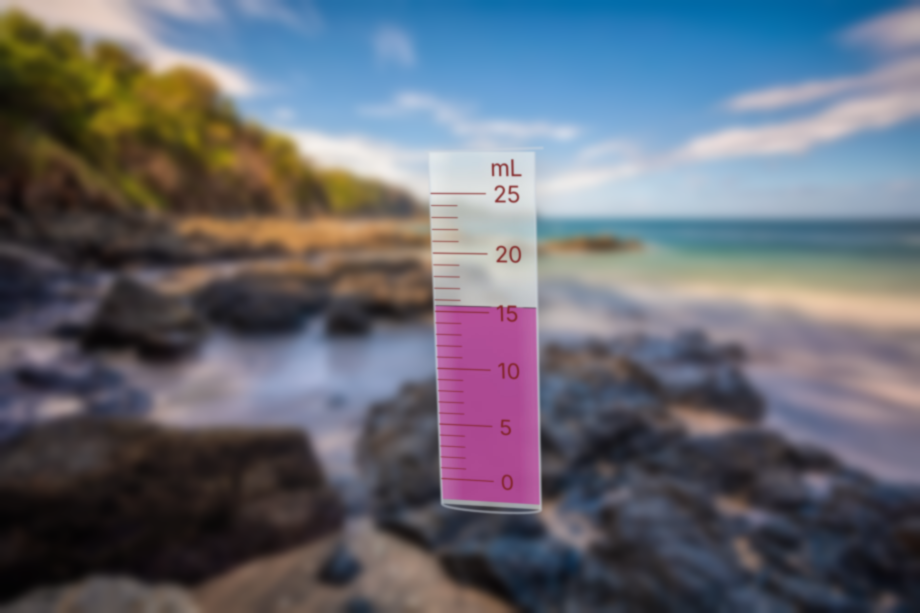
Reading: value=15.5 unit=mL
